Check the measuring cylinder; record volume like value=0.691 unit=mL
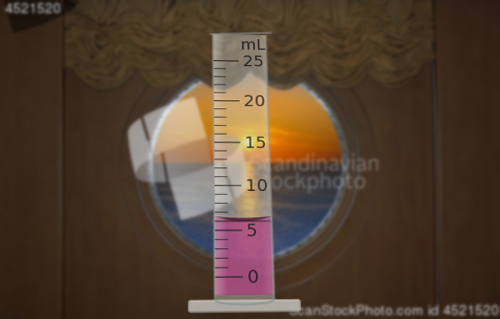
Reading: value=6 unit=mL
